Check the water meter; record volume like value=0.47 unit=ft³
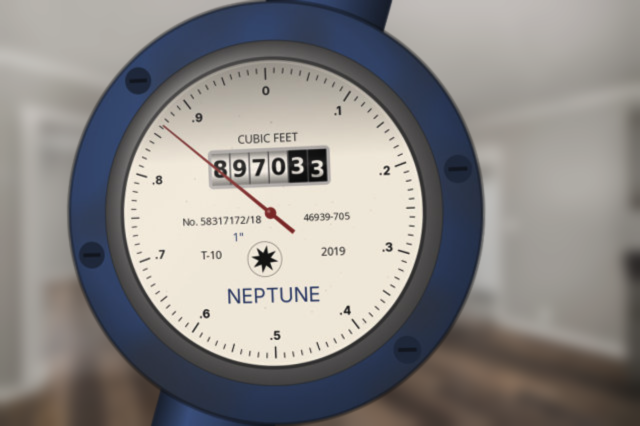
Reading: value=897032.86 unit=ft³
